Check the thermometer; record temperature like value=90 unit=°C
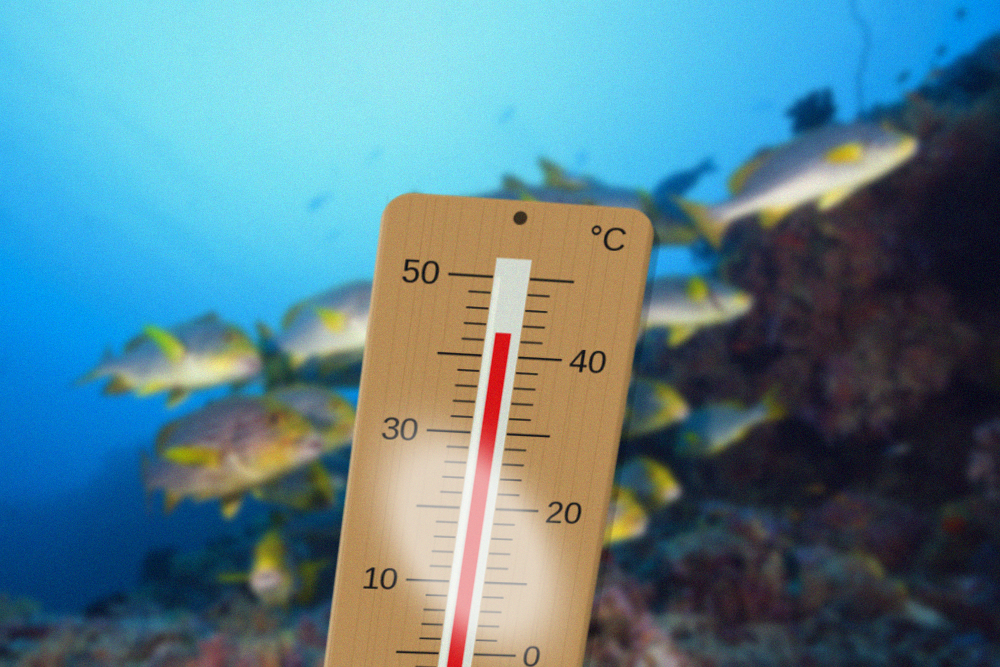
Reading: value=43 unit=°C
